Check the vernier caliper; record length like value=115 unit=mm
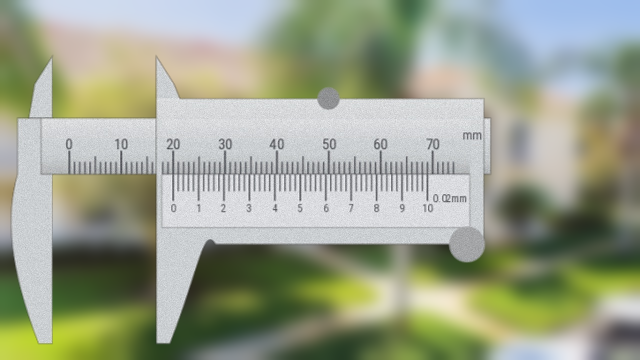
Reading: value=20.0 unit=mm
